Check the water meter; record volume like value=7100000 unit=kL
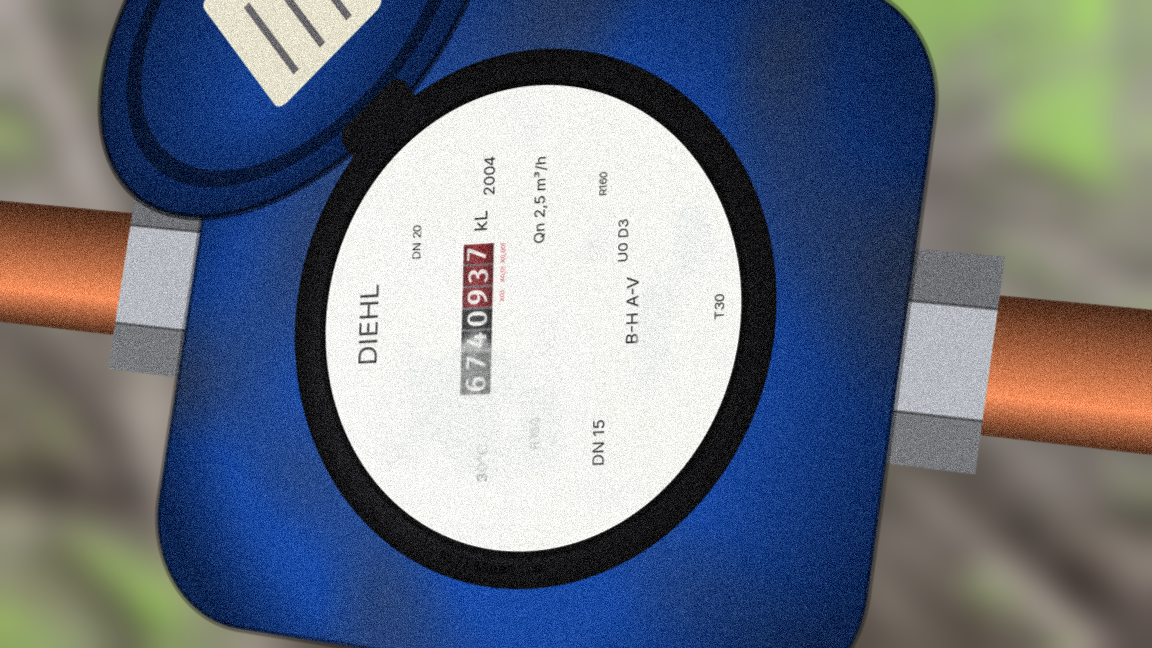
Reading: value=6740.937 unit=kL
